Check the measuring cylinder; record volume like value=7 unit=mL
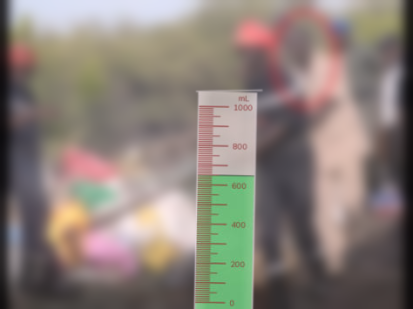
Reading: value=650 unit=mL
